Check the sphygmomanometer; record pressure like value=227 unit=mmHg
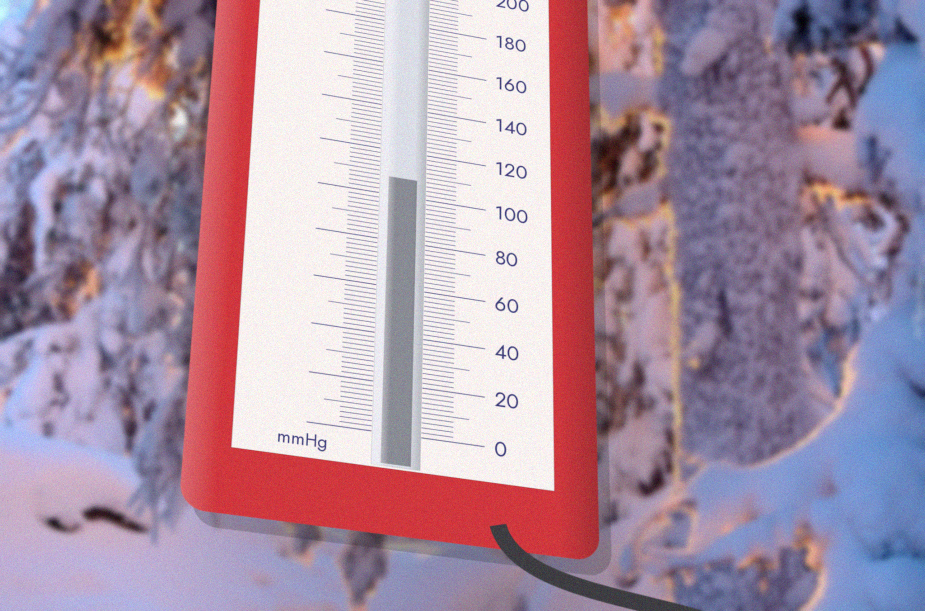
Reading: value=108 unit=mmHg
